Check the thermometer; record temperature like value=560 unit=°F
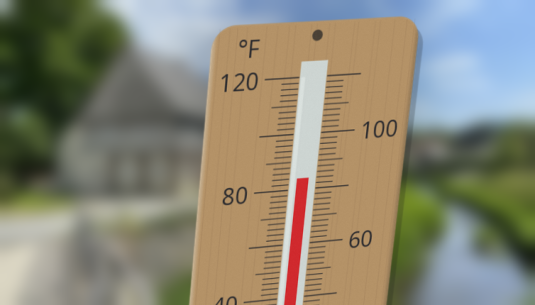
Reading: value=84 unit=°F
